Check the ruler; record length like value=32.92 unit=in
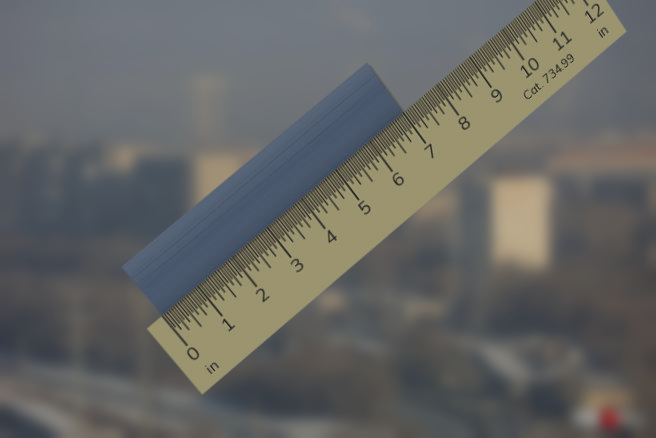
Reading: value=7 unit=in
